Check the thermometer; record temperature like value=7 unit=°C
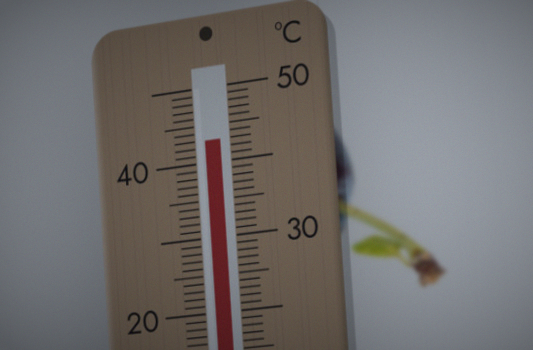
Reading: value=43 unit=°C
